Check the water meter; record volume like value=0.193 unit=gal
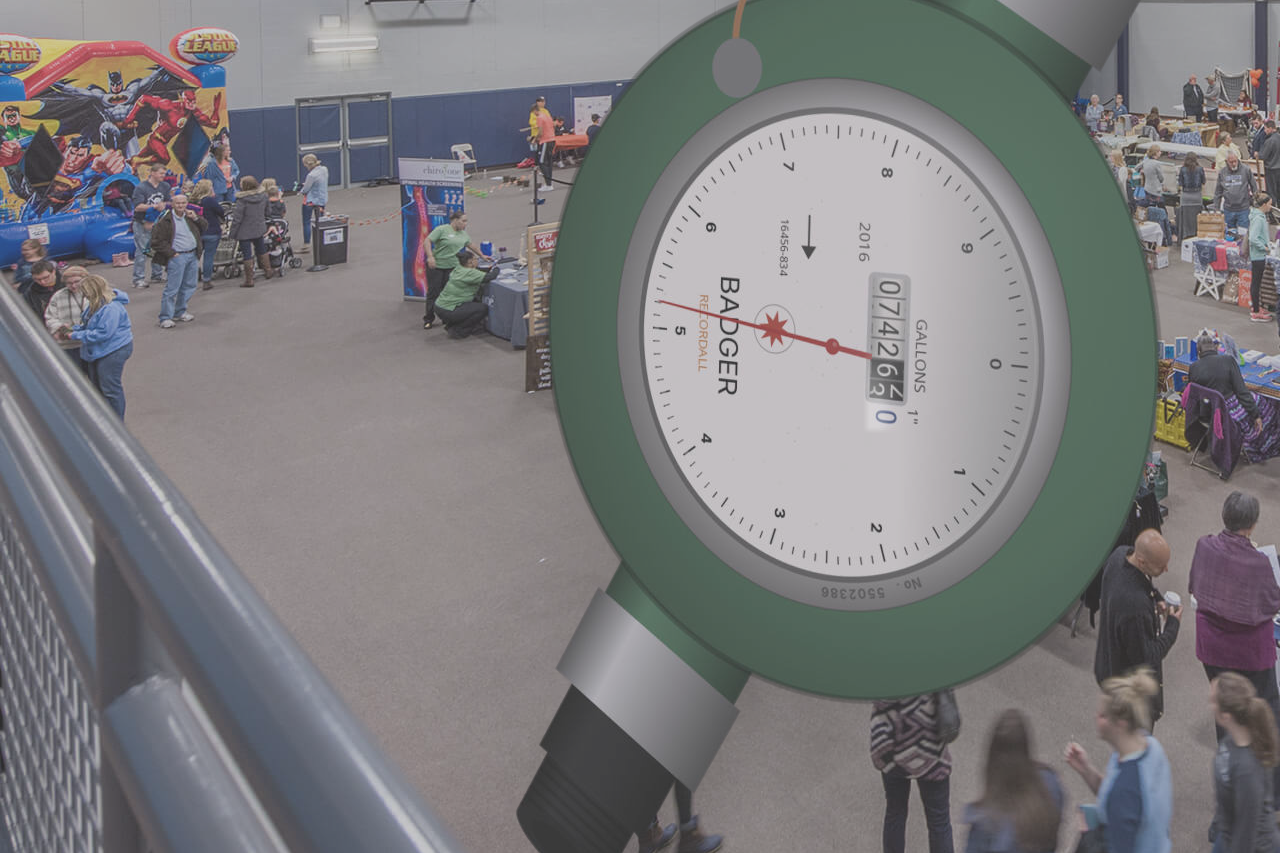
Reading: value=742625.2 unit=gal
